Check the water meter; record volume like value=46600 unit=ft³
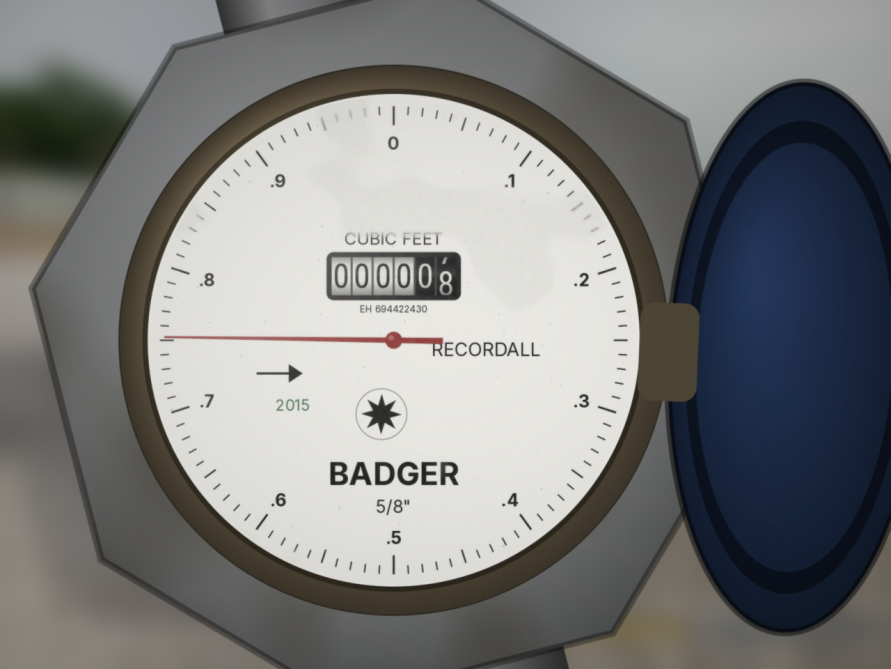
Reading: value=7.75 unit=ft³
